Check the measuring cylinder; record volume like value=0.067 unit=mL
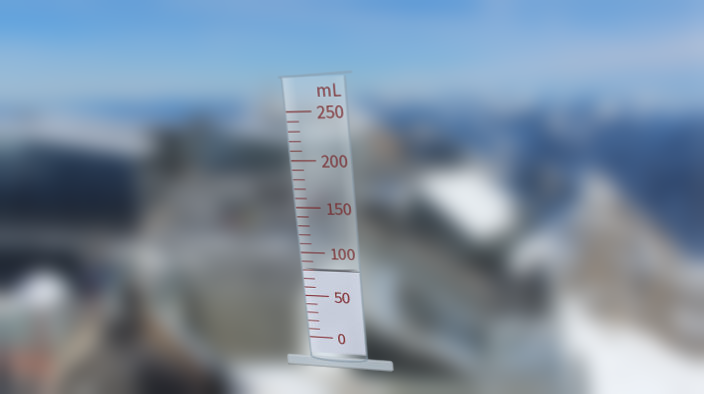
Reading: value=80 unit=mL
